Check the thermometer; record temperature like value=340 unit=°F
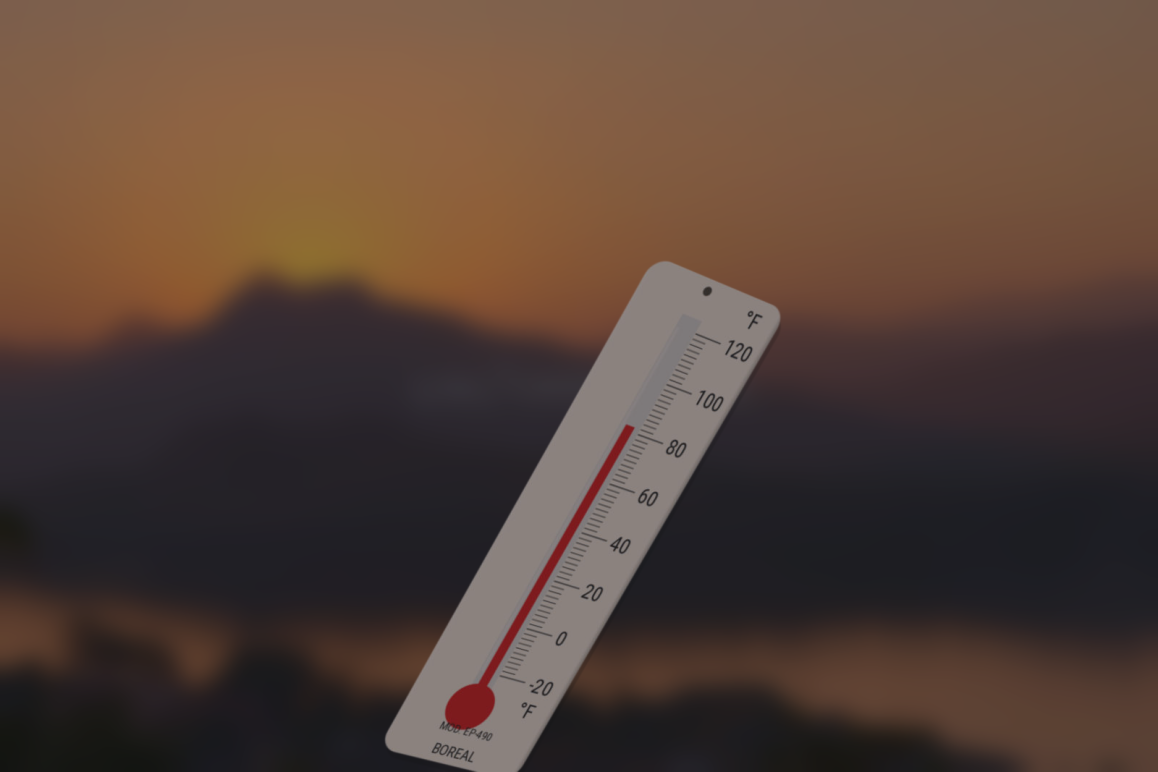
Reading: value=82 unit=°F
